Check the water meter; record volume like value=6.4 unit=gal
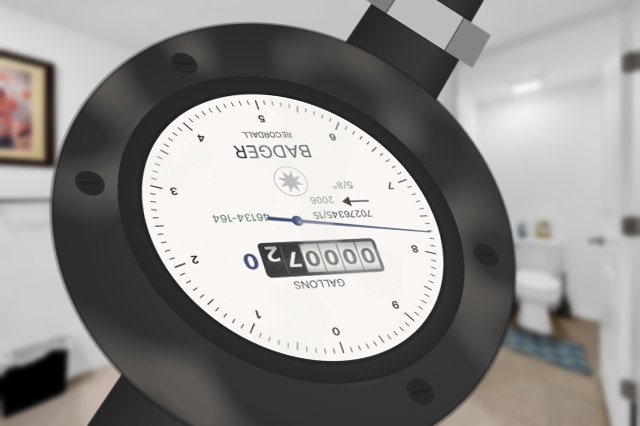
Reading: value=717.7 unit=gal
